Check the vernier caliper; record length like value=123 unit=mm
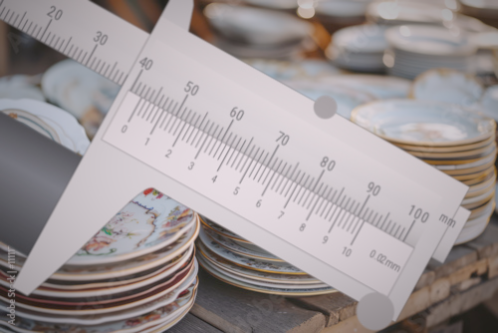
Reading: value=42.5 unit=mm
